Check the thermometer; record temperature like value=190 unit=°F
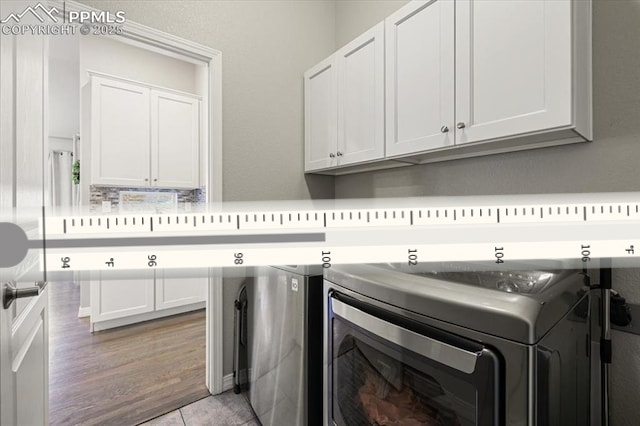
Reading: value=100 unit=°F
